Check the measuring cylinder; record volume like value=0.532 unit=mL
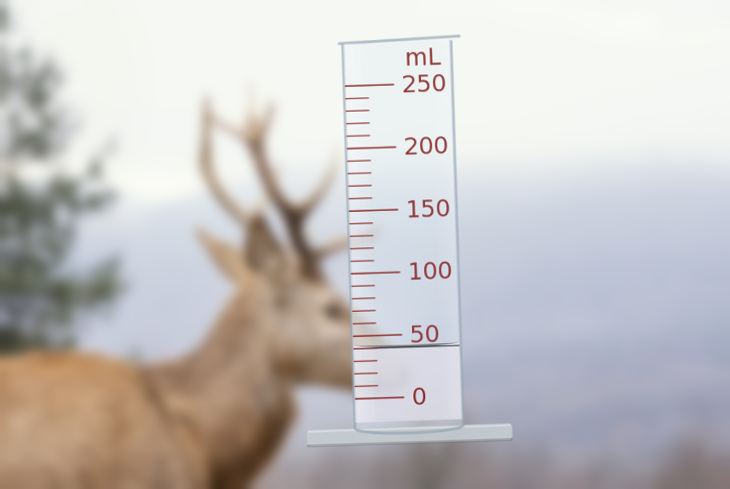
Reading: value=40 unit=mL
